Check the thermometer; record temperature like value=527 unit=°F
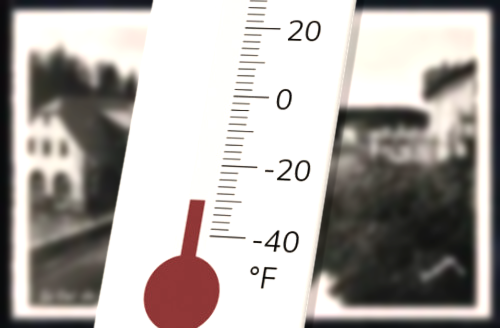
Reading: value=-30 unit=°F
